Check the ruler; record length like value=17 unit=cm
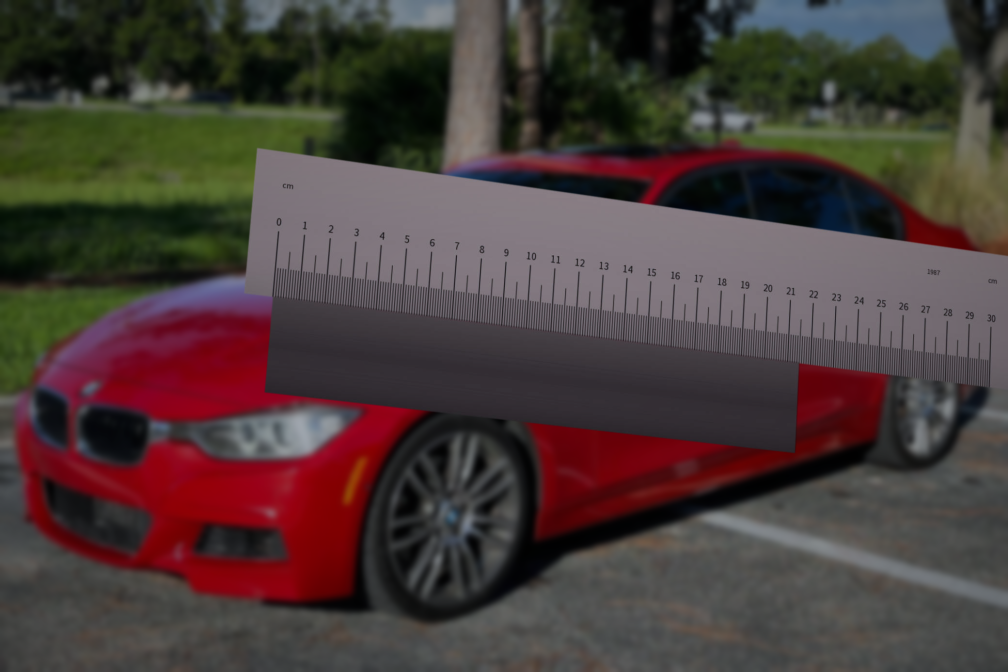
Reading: value=21.5 unit=cm
